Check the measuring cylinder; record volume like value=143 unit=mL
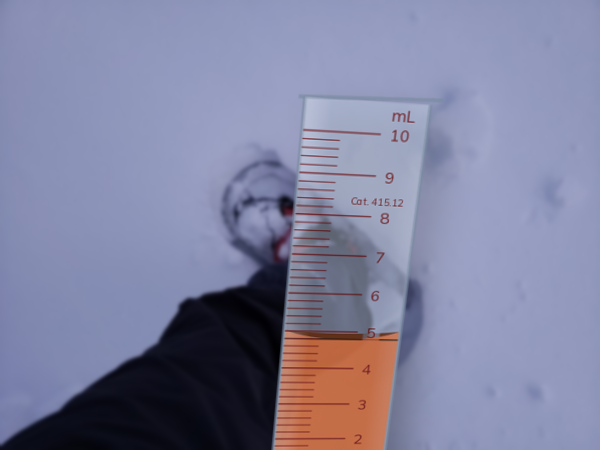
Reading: value=4.8 unit=mL
